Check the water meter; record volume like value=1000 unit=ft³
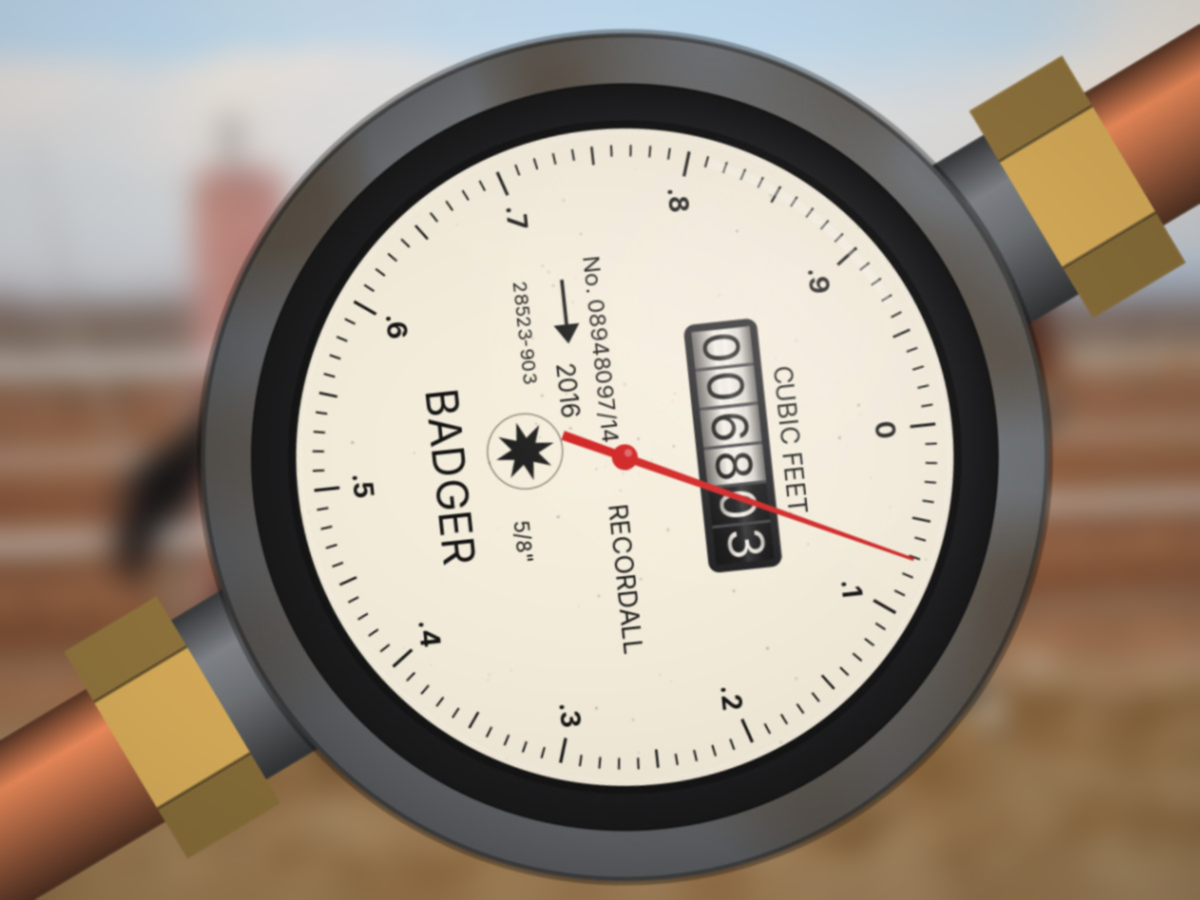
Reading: value=6803.07 unit=ft³
